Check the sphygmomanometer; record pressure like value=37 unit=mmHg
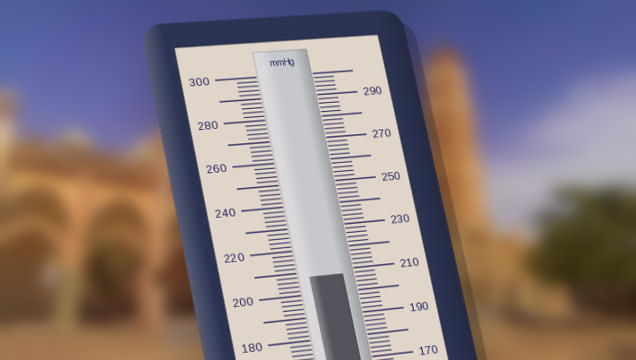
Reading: value=208 unit=mmHg
